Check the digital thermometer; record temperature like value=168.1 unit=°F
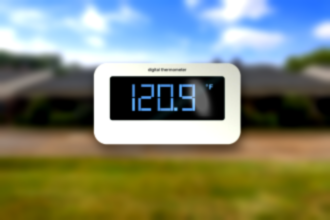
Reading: value=120.9 unit=°F
